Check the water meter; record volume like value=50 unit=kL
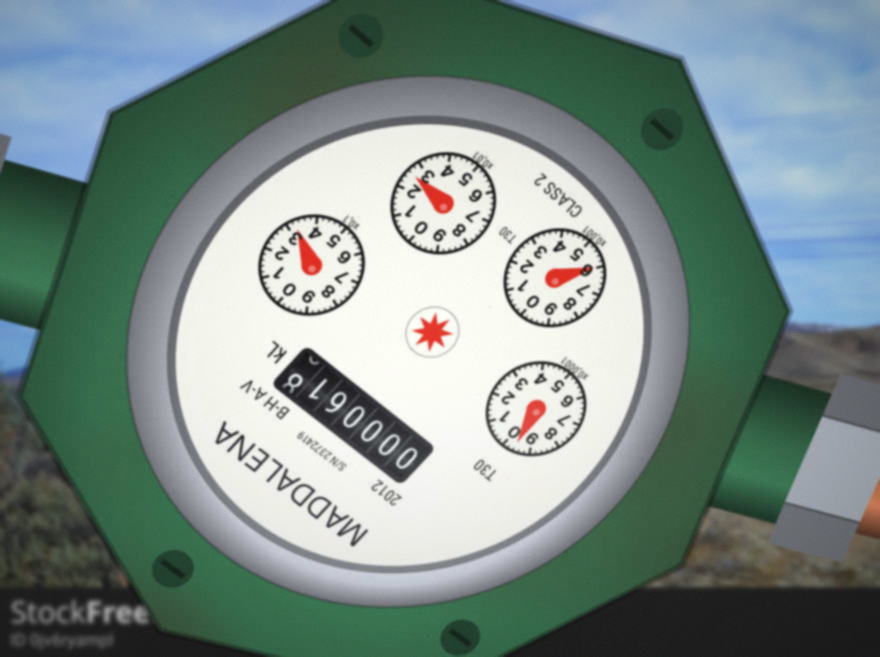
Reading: value=618.3259 unit=kL
